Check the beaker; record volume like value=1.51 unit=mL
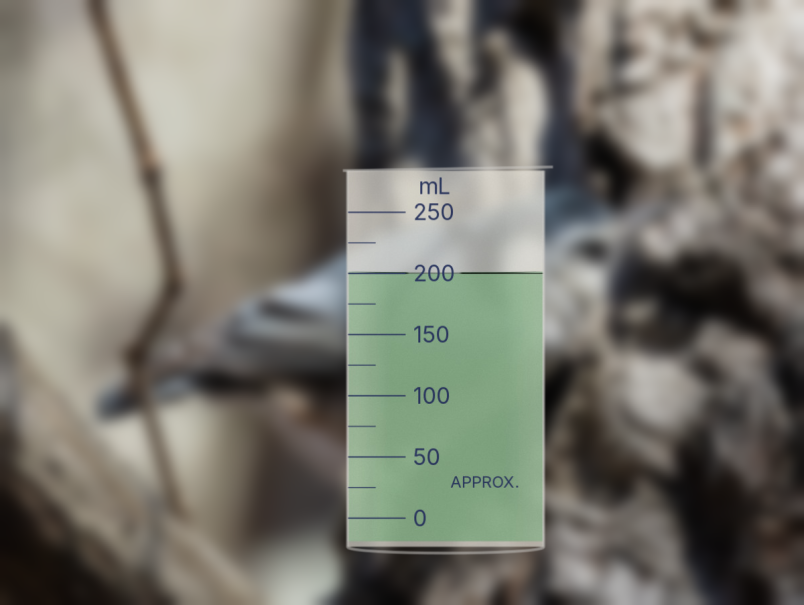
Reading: value=200 unit=mL
